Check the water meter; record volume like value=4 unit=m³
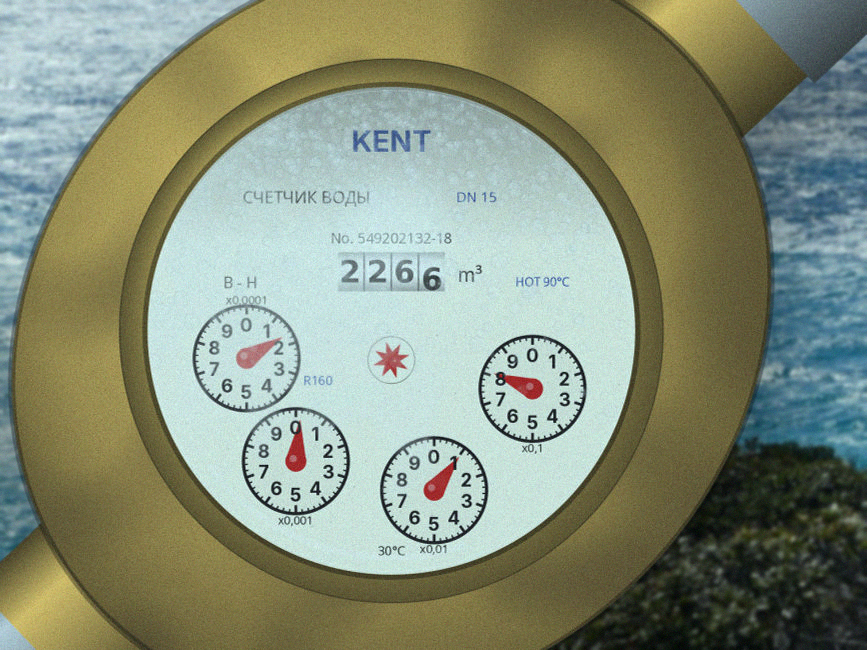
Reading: value=2265.8101 unit=m³
